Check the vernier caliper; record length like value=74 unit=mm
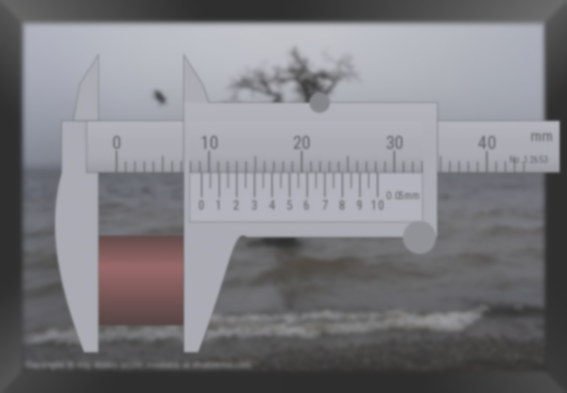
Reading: value=9.2 unit=mm
